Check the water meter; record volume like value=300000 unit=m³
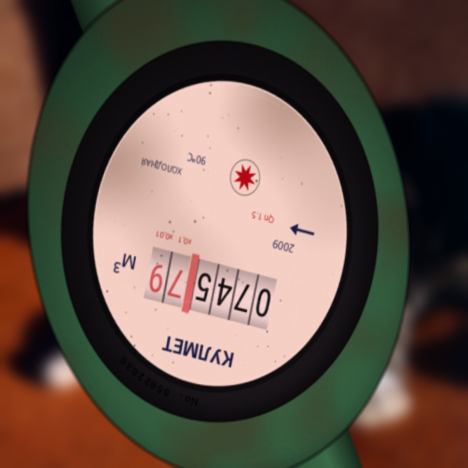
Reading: value=745.79 unit=m³
